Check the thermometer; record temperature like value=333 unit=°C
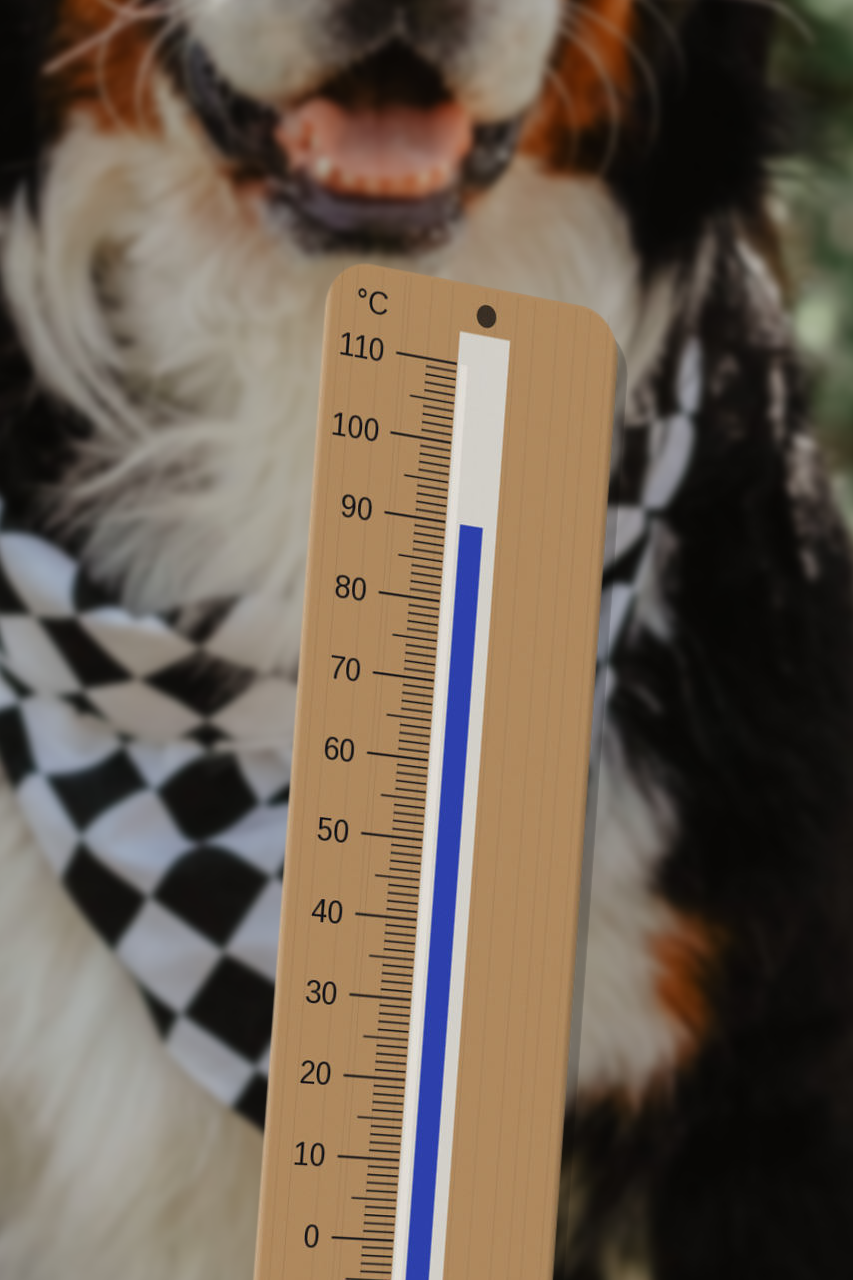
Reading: value=90 unit=°C
